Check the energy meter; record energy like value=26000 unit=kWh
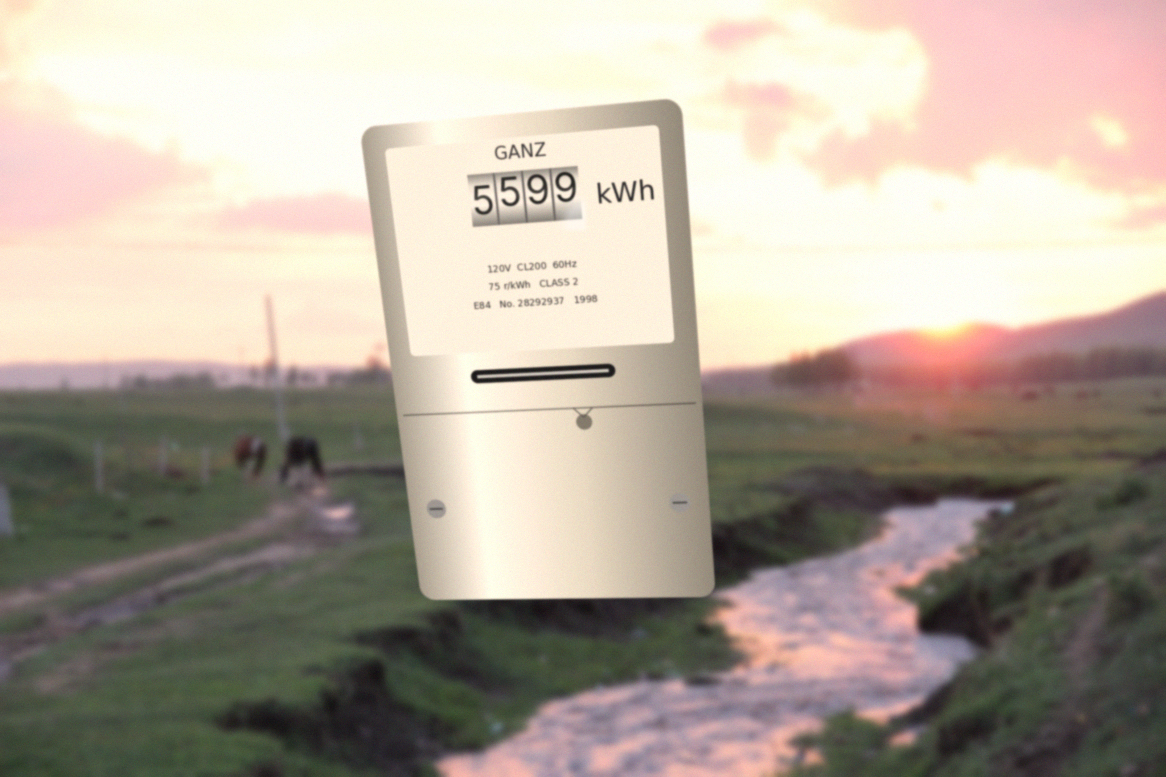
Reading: value=5599 unit=kWh
